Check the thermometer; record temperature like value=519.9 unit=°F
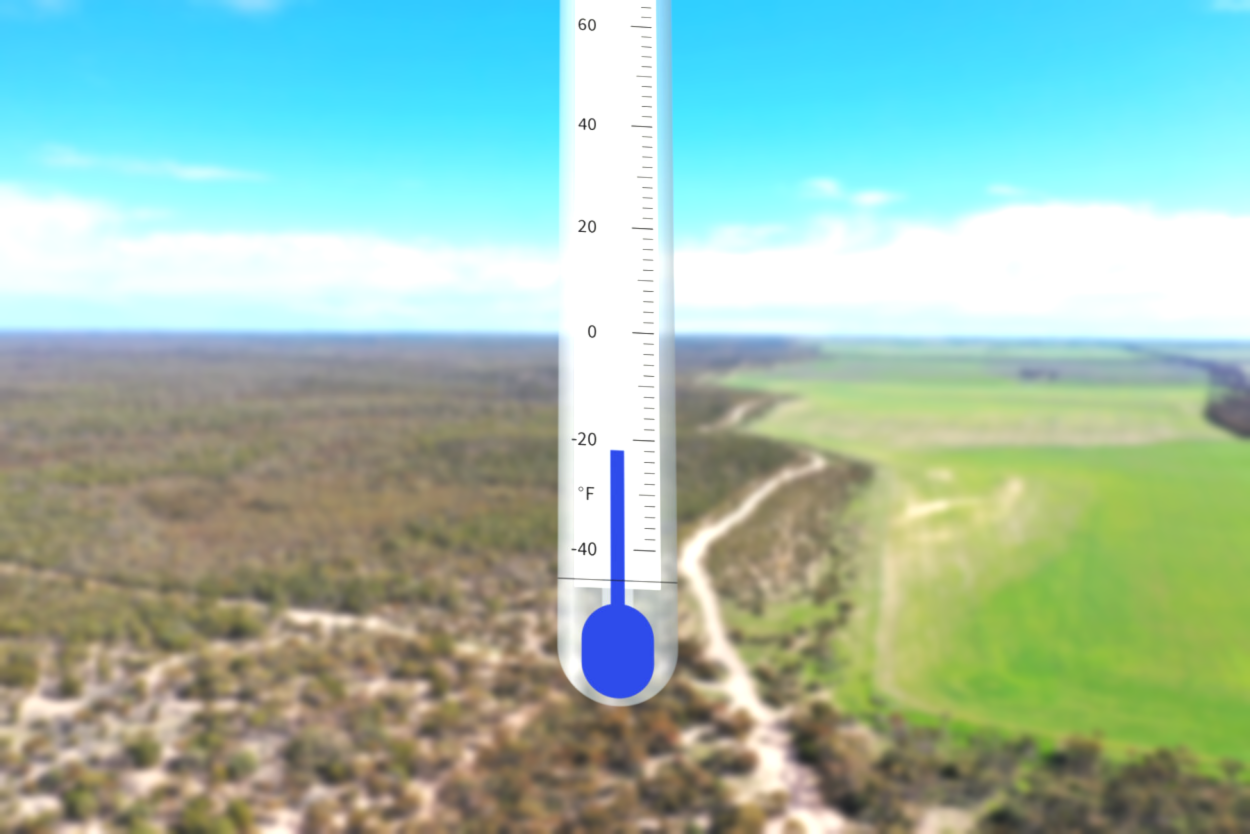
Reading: value=-22 unit=°F
